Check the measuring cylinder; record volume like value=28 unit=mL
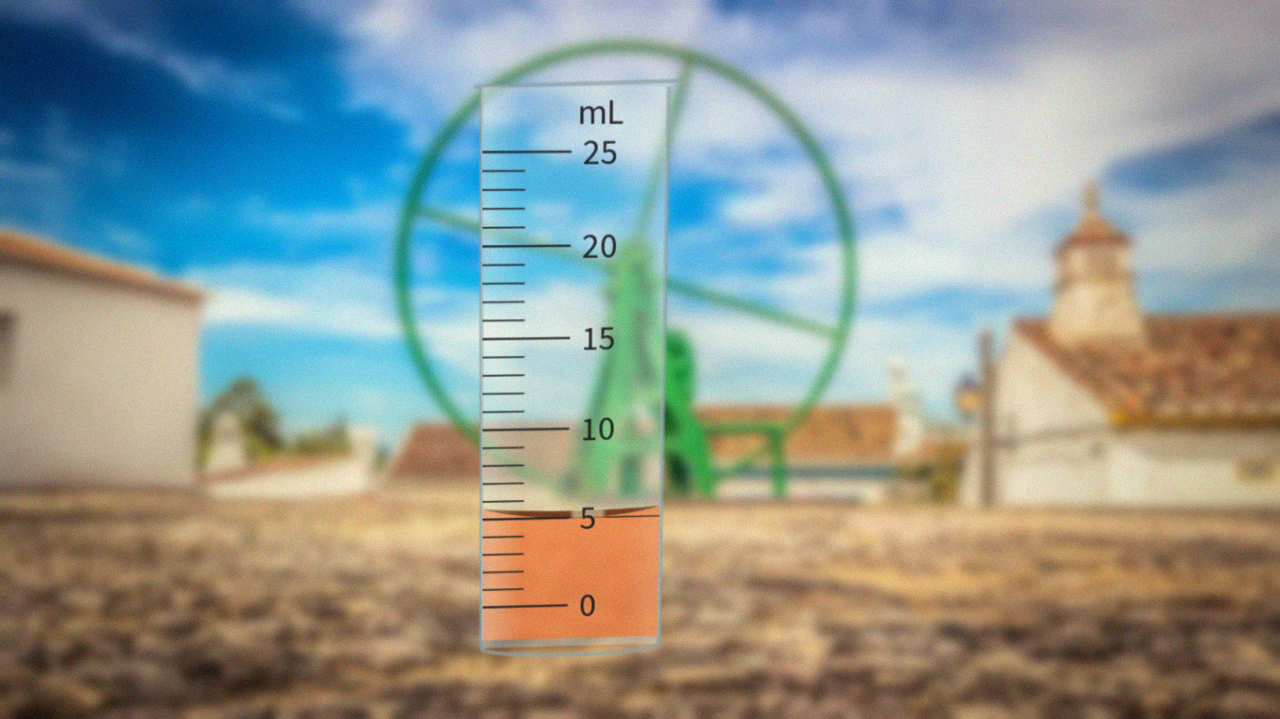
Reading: value=5 unit=mL
